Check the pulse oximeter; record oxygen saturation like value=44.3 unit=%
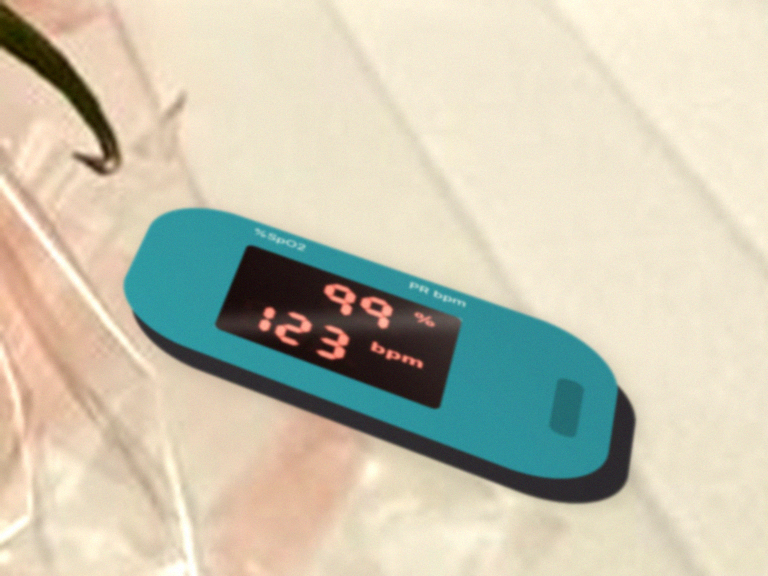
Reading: value=99 unit=%
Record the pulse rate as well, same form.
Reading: value=123 unit=bpm
